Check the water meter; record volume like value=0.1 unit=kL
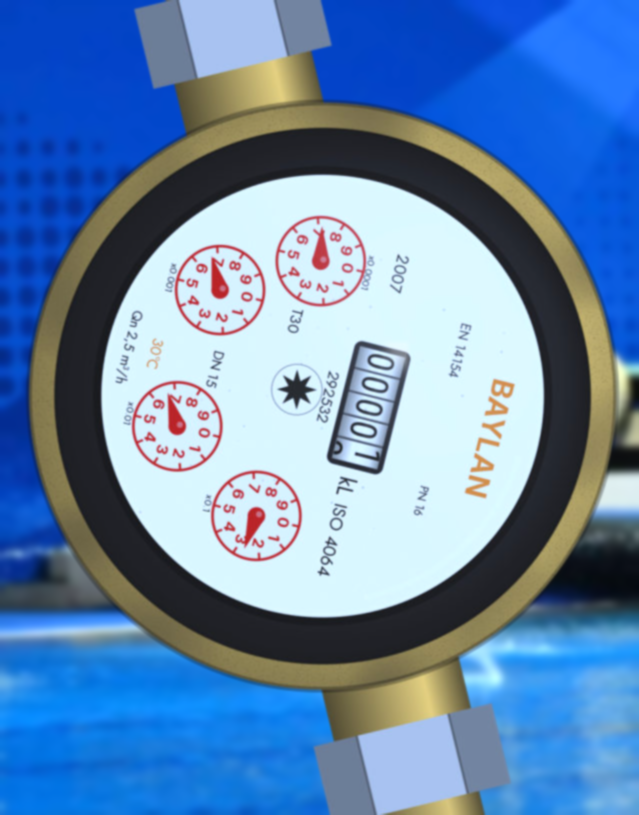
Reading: value=1.2667 unit=kL
